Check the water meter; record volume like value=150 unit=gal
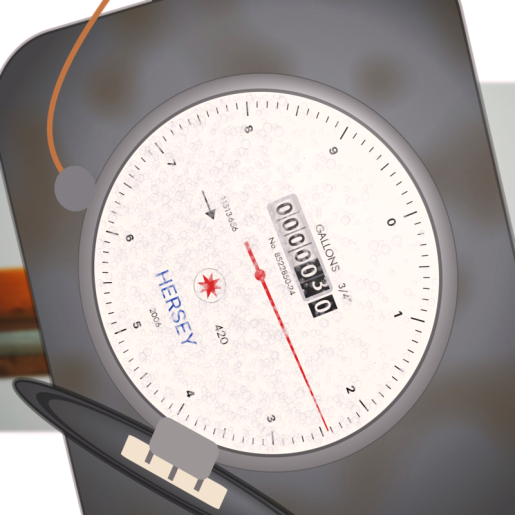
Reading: value=32.4 unit=gal
